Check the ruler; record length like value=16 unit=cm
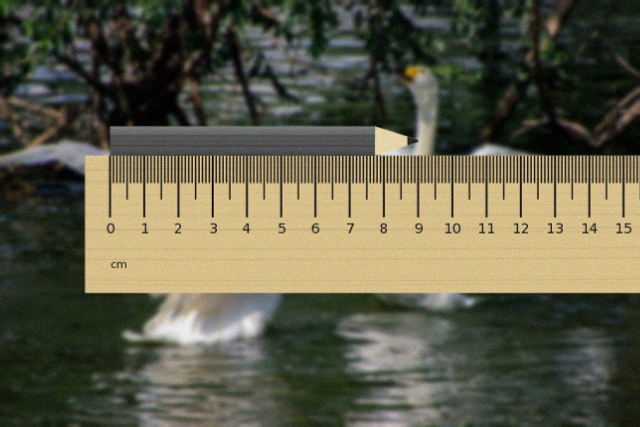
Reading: value=9 unit=cm
